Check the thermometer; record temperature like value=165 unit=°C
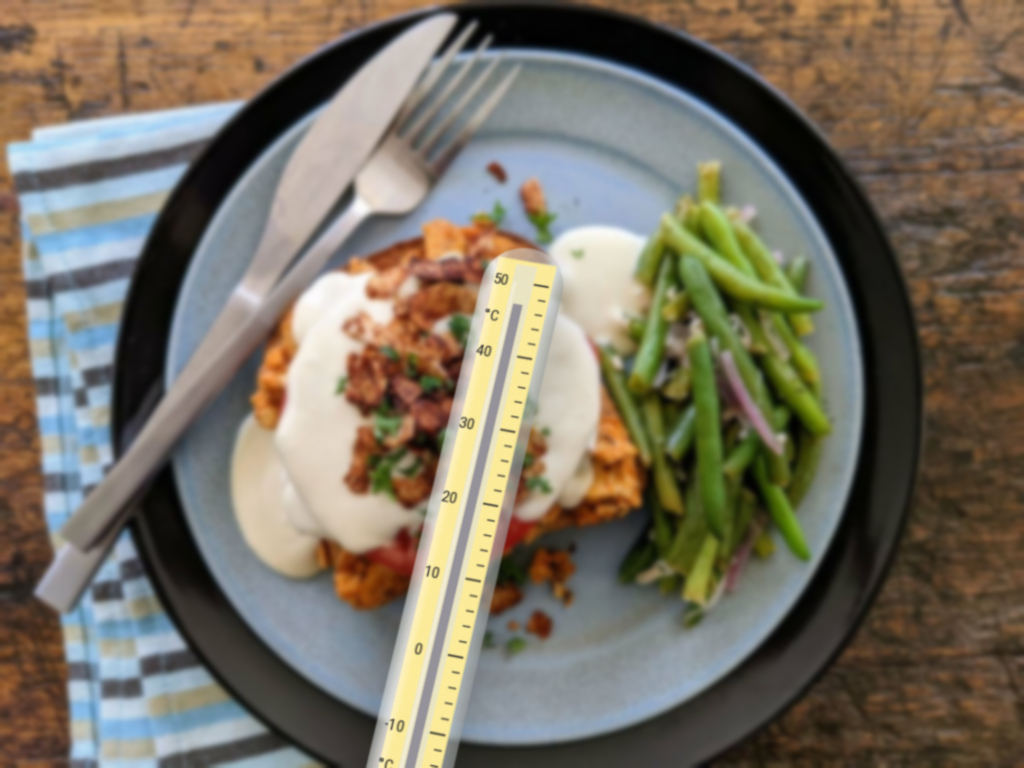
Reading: value=47 unit=°C
